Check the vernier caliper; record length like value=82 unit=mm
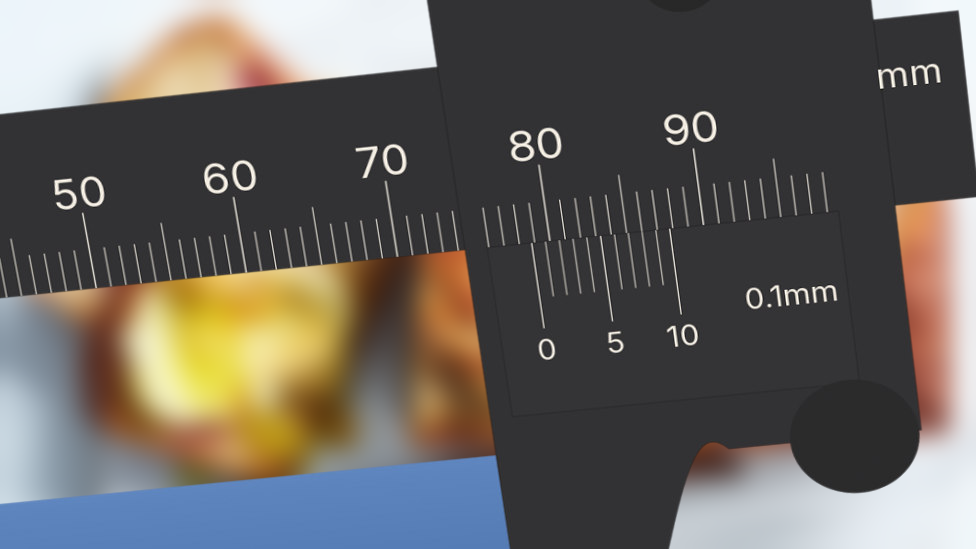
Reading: value=78.8 unit=mm
